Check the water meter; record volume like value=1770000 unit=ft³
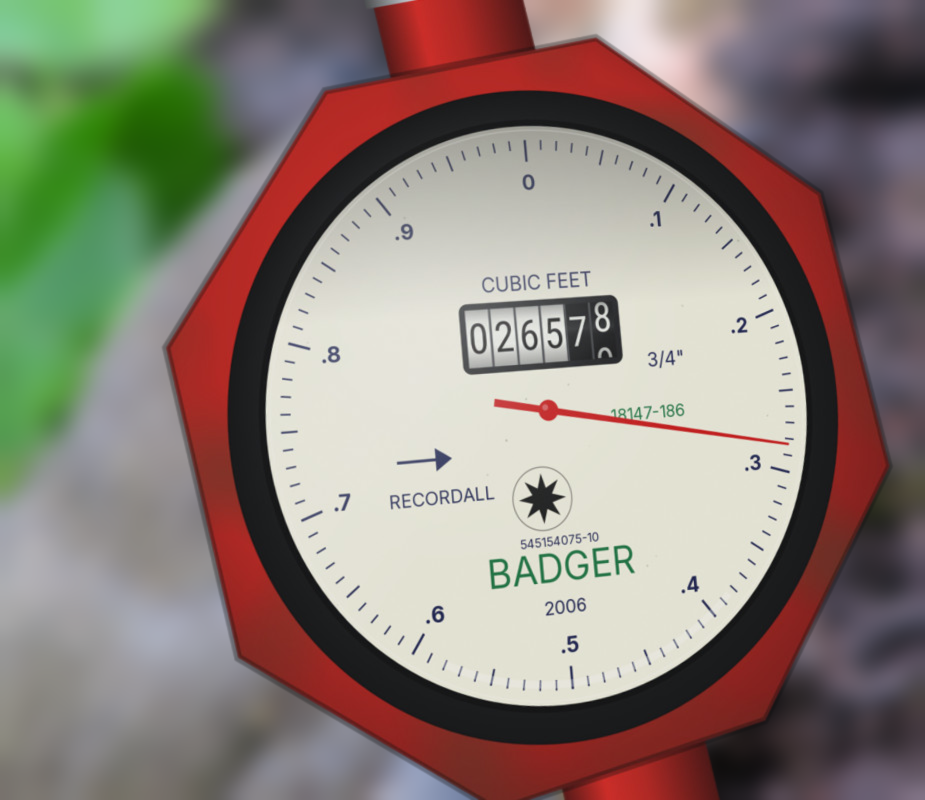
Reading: value=26578.28 unit=ft³
